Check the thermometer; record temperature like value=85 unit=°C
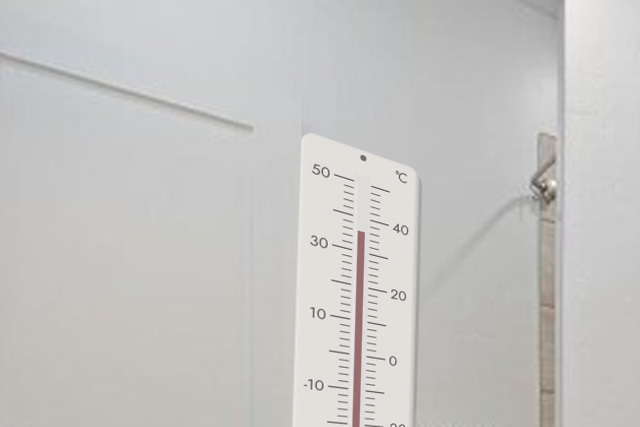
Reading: value=36 unit=°C
